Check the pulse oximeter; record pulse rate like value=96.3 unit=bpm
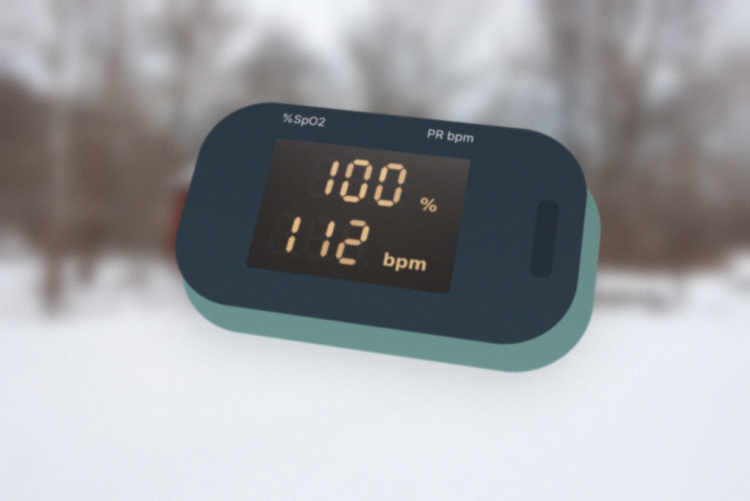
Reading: value=112 unit=bpm
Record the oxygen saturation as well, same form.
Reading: value=100 unit=%
